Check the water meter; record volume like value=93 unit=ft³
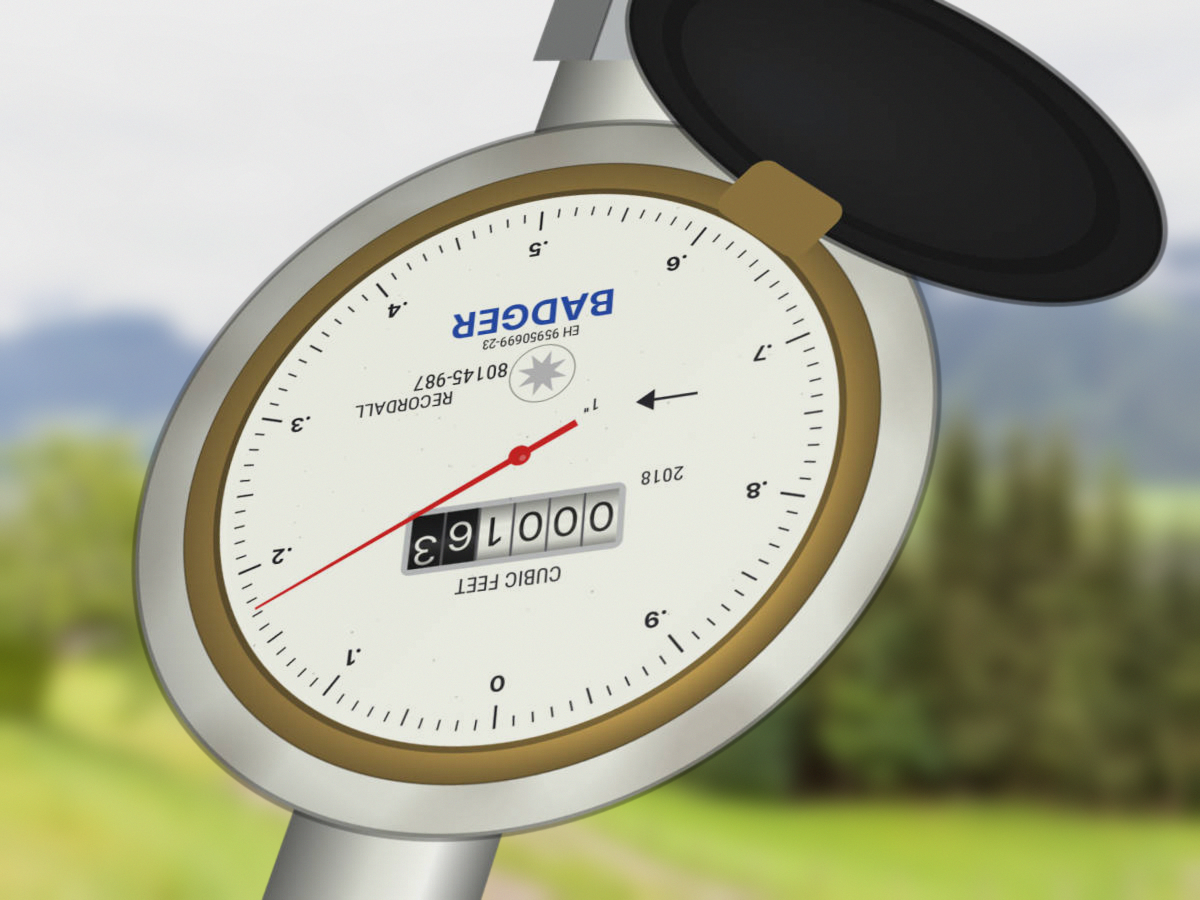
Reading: value=163.17 unit=ft³
